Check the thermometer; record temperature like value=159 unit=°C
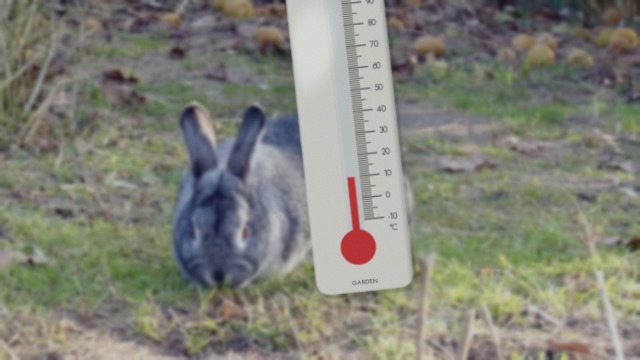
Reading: value=10 unit=°C
